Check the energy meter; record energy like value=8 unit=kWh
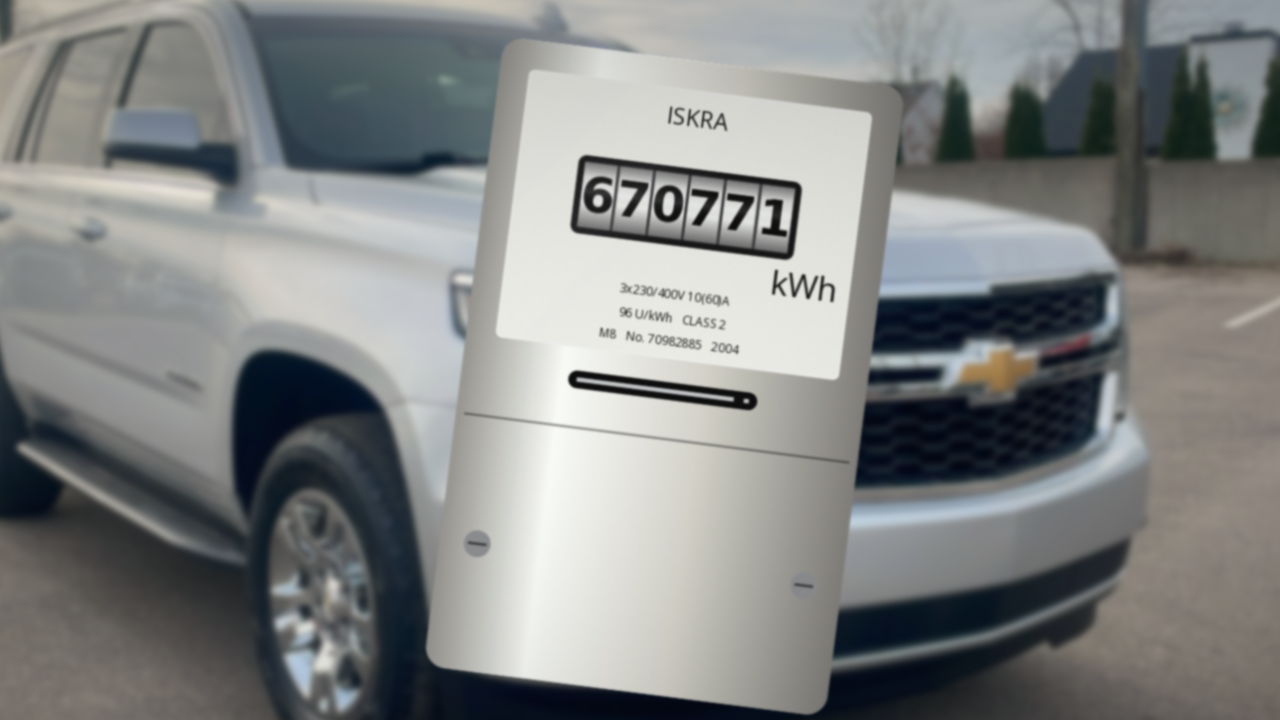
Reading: value=670771 unit=kWh
